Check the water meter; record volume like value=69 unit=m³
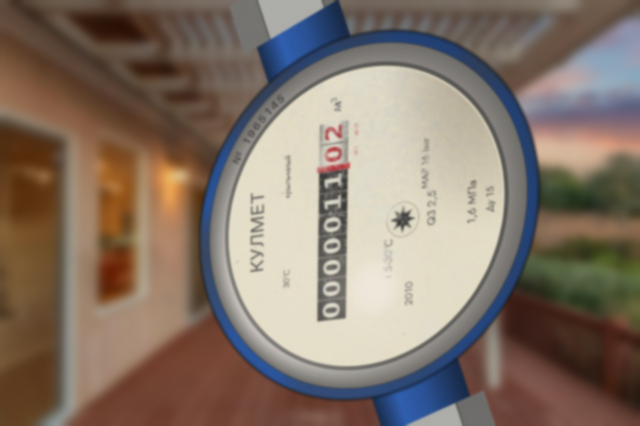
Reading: value=11.02 unit=m³
